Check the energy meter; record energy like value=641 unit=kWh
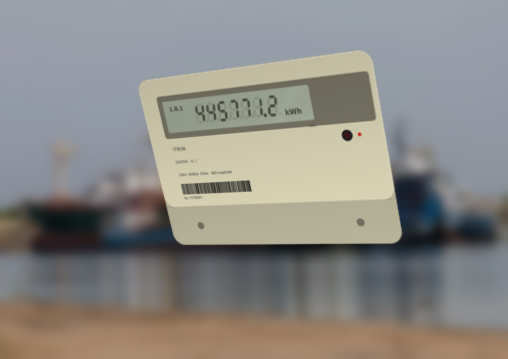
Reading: value=445771.2 unit=kWh
